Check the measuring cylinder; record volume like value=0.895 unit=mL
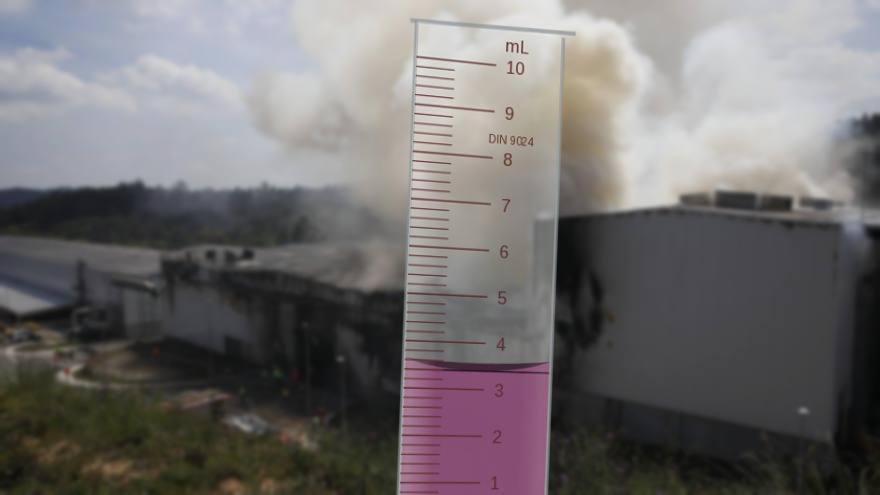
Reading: value=3.4 unit=mL
